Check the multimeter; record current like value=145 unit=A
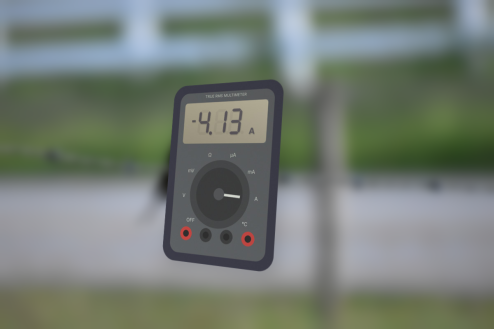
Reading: value=-4.13 unit=A
